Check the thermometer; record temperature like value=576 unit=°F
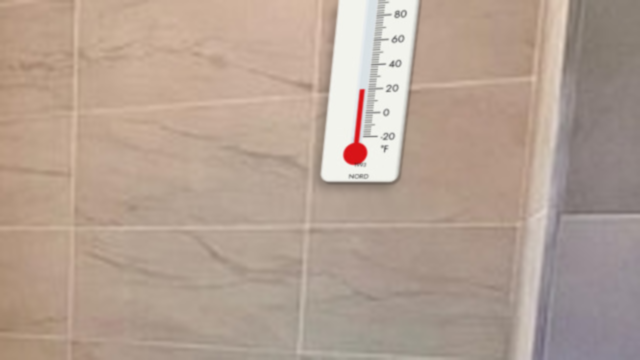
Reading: value=20 unit=°F
